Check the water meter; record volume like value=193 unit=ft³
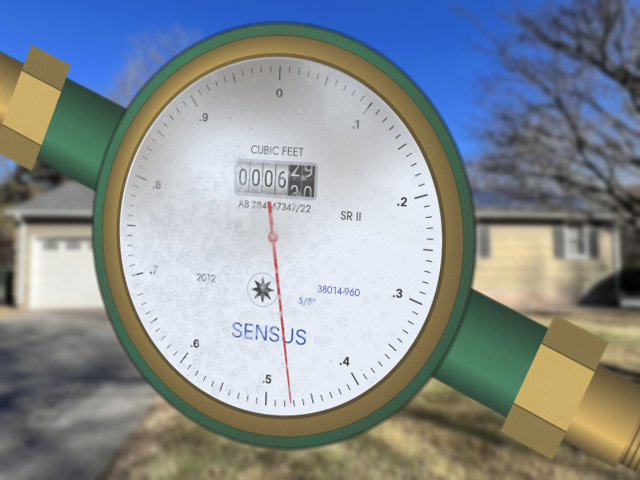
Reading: value=629.47 unit=ft³
